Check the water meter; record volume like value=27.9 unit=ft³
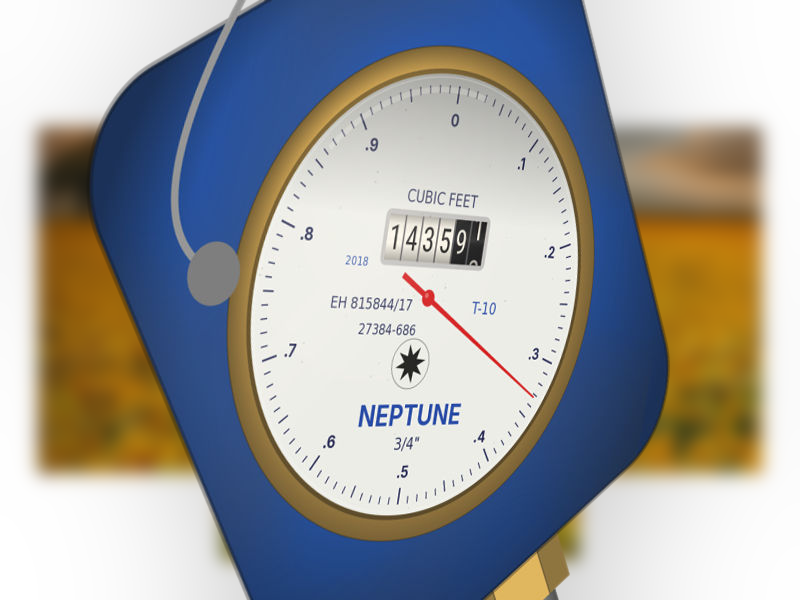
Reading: value=143591.33 unit=ft³
